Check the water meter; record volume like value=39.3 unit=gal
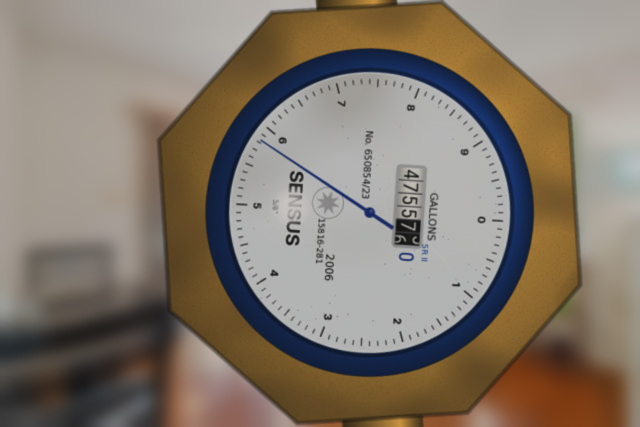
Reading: value=4755755.8 unit=gal
